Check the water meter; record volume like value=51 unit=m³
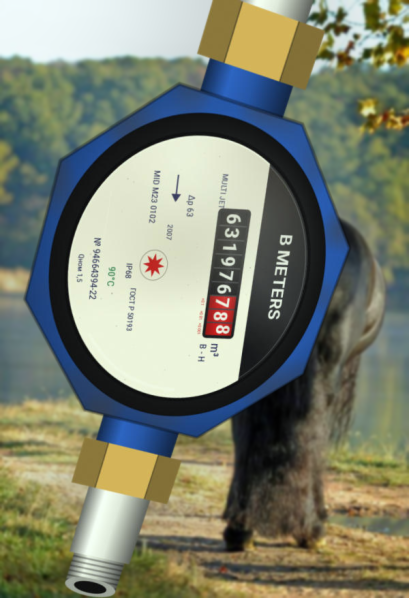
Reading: value=631976.788 unit=m³
